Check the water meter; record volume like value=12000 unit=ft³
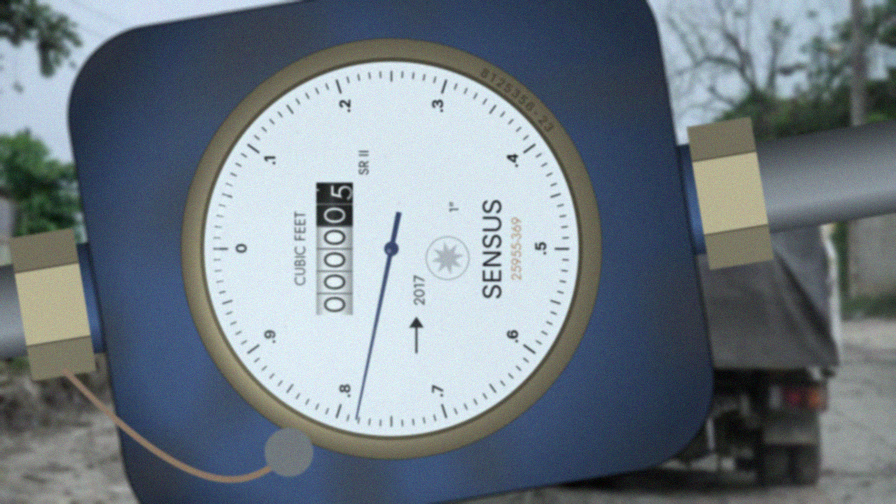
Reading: value=4.78 unit=ft³
